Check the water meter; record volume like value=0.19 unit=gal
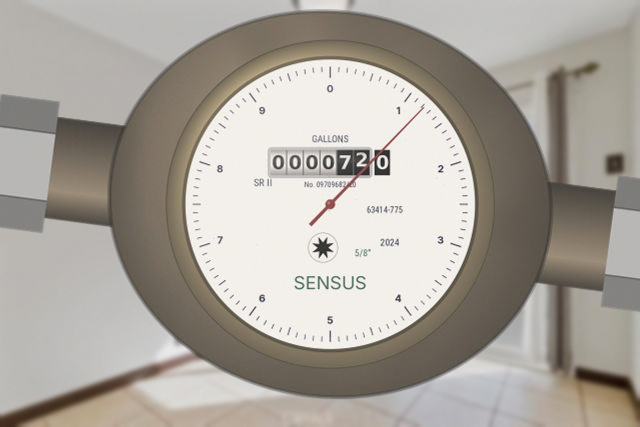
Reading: value=721.2 unit=gal
